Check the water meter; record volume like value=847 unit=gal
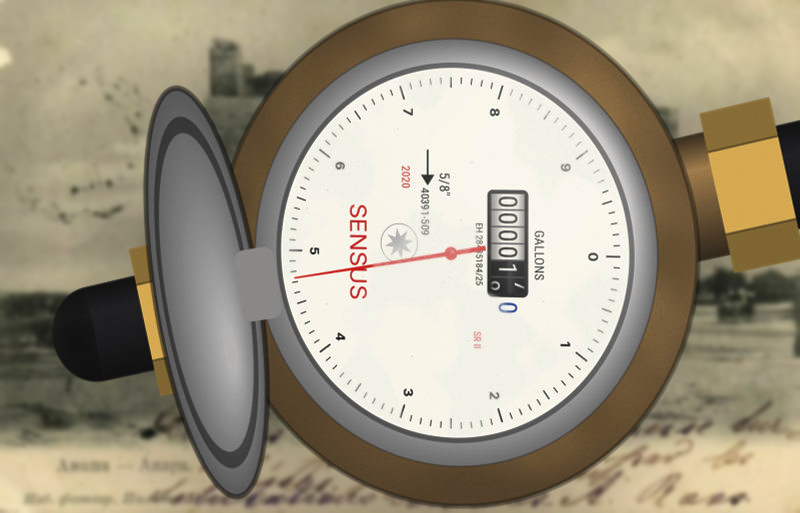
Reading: value=174.7 unit=gal
